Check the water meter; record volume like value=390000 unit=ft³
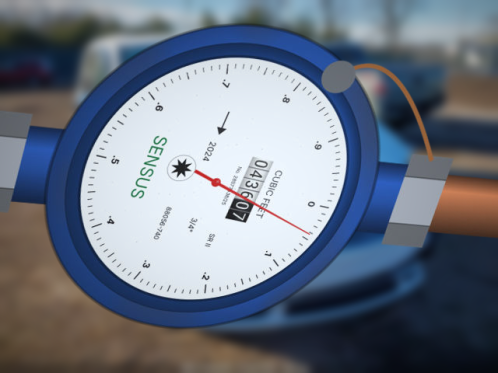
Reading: value=43607.04 unit=ft³
